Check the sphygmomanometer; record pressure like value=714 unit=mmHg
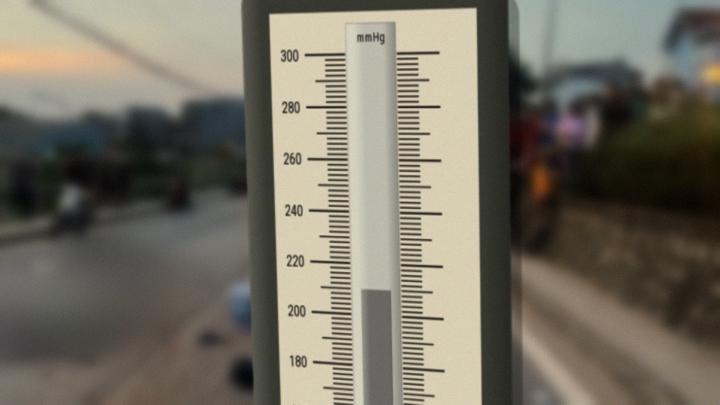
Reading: value=210 unit=mmHg
